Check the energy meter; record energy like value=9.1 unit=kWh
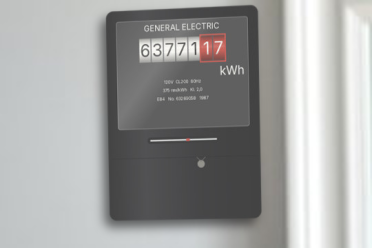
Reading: value=63771.17 unit=kWh
